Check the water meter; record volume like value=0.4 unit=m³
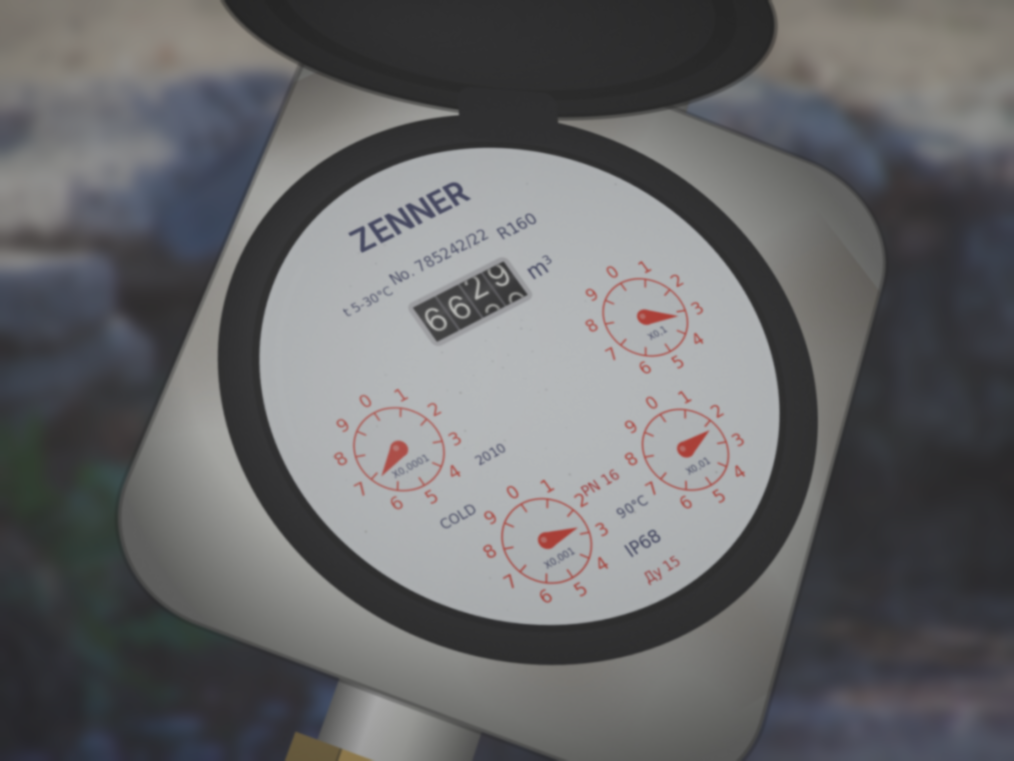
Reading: value=6629.3226 unit=m³
